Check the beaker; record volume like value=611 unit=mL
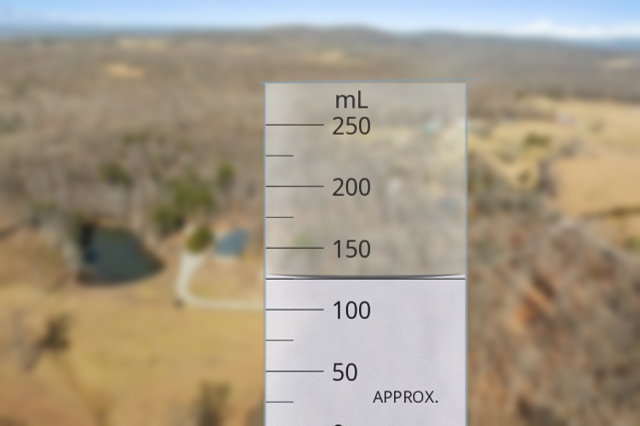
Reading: value=125 unit=mL
